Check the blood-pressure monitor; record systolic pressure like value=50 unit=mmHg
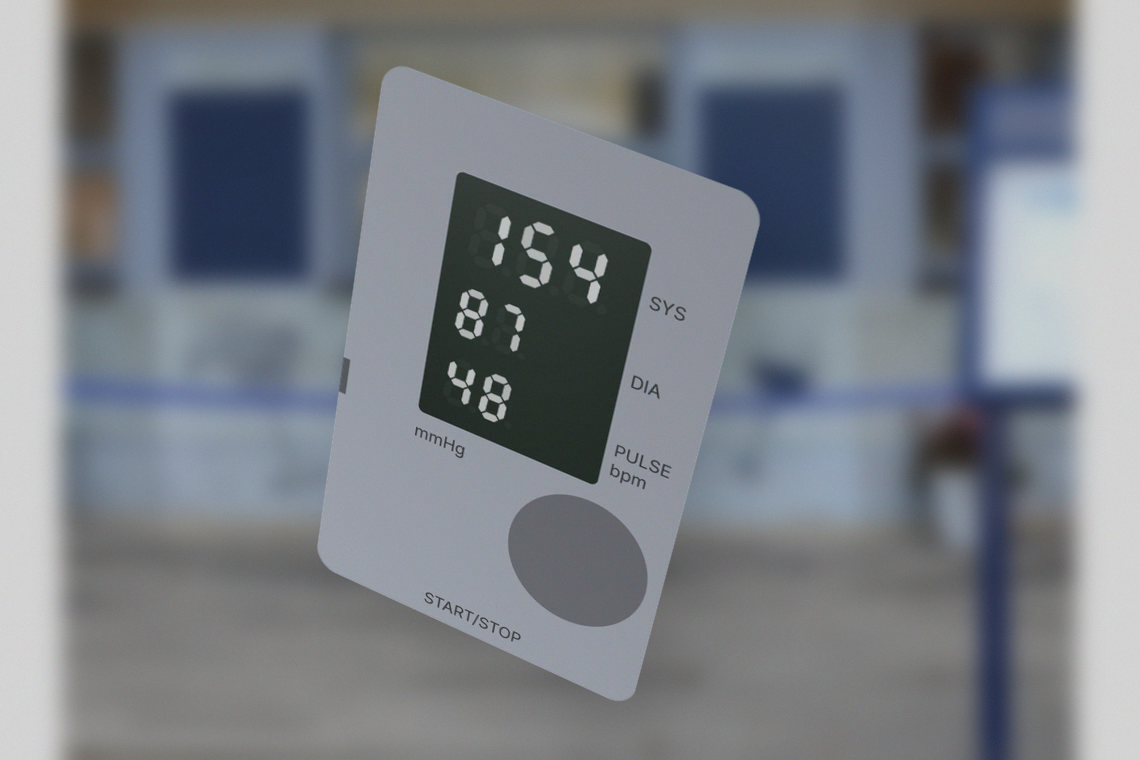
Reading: value=154 unit=mmHg
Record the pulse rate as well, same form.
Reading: value=48 unit=bpm
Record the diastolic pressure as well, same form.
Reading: value=87 unit=mmHg
